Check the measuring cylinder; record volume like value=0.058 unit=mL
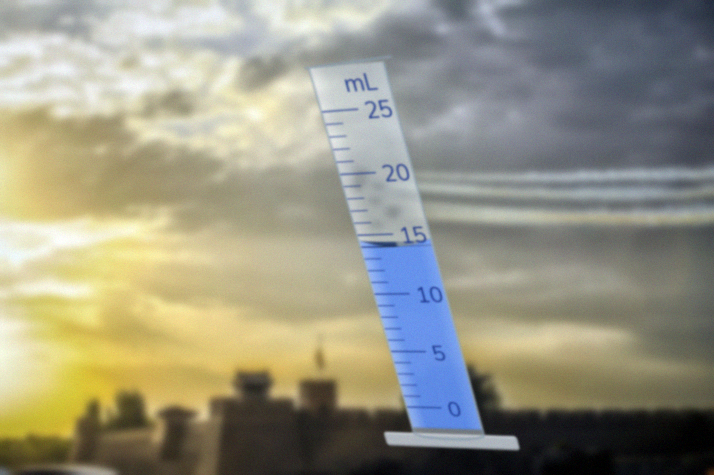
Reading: value=14 unit=mL
